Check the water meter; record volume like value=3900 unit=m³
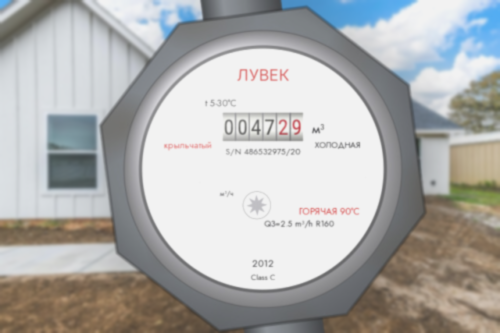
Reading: value=47.29 unit=m³
